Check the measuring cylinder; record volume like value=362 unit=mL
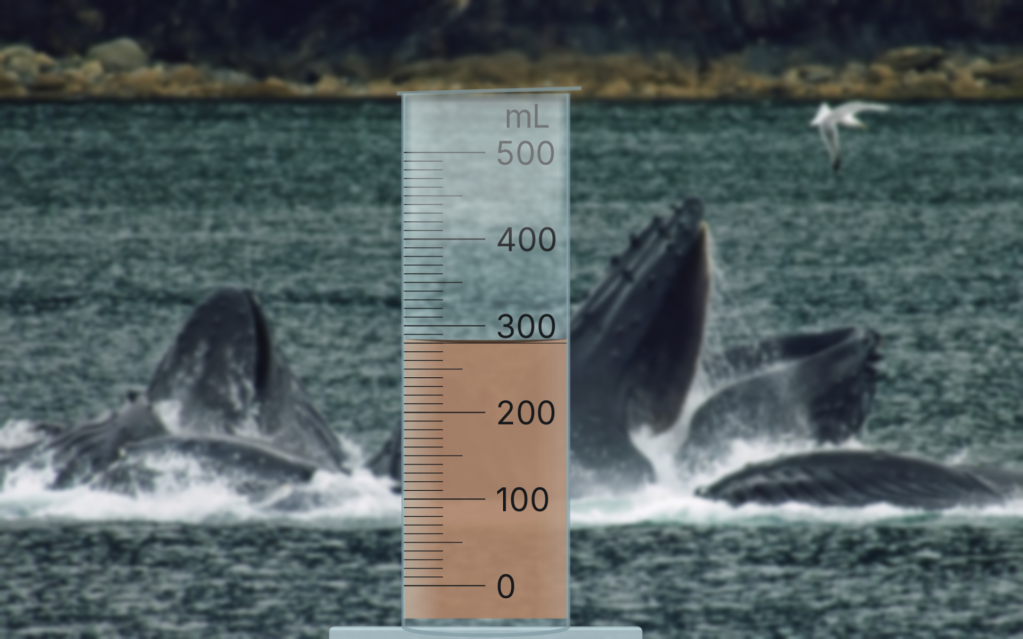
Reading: value=280 unit=mL
